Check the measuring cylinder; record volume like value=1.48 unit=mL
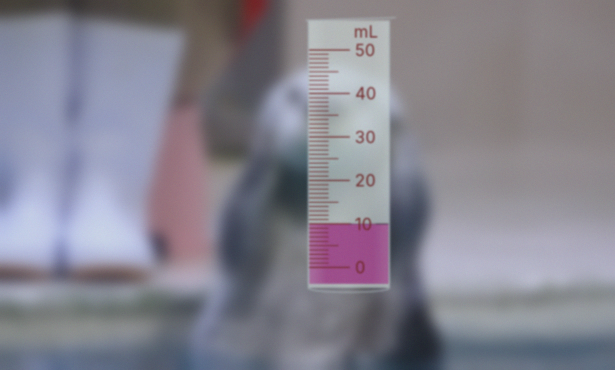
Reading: value=10 unit=mL
